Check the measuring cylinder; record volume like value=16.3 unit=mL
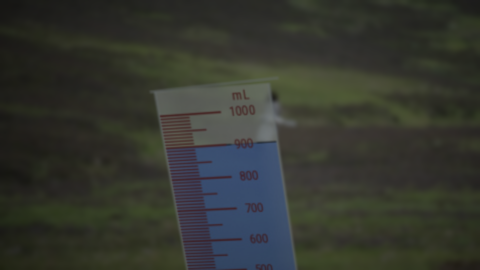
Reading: value=900 unit=mL
